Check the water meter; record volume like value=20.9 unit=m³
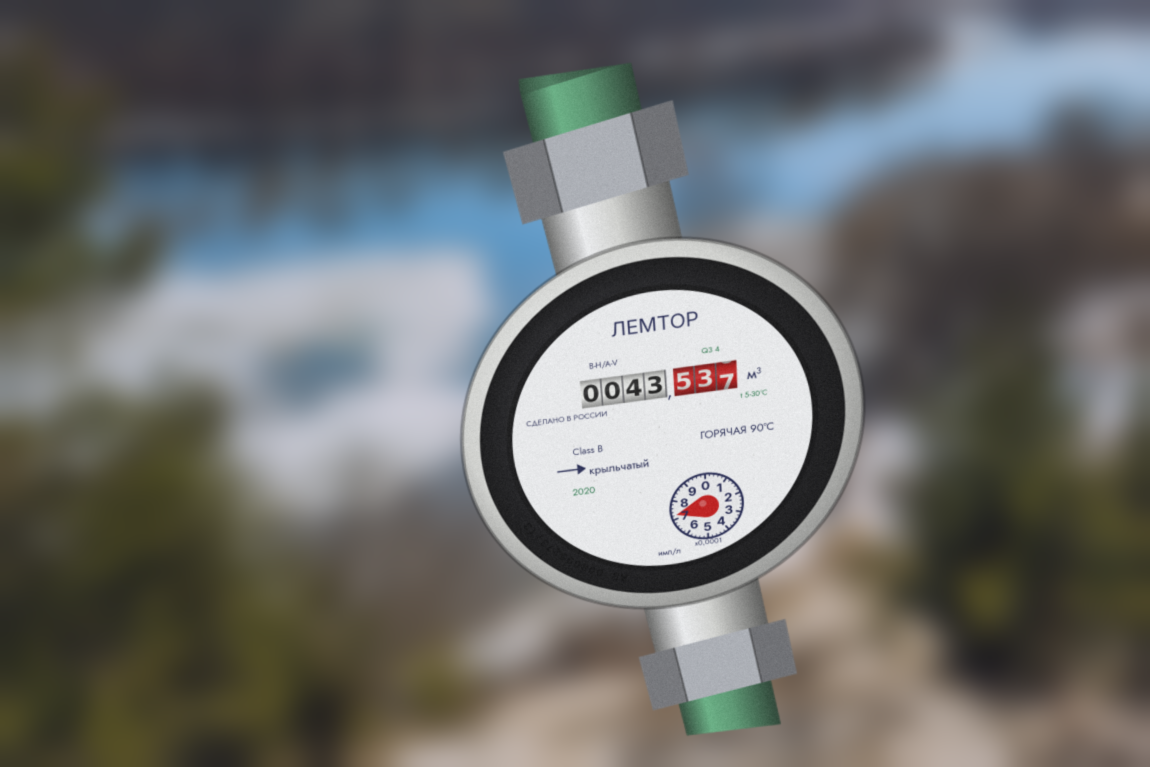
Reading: value=43.5367 unit=m³
